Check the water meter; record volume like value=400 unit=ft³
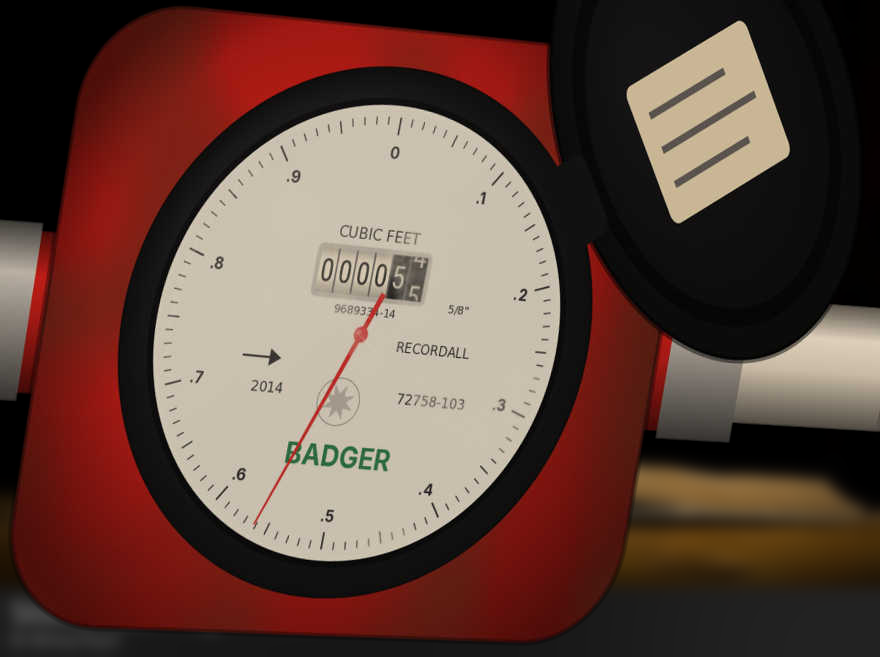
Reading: value=54.56 unit=ft³
